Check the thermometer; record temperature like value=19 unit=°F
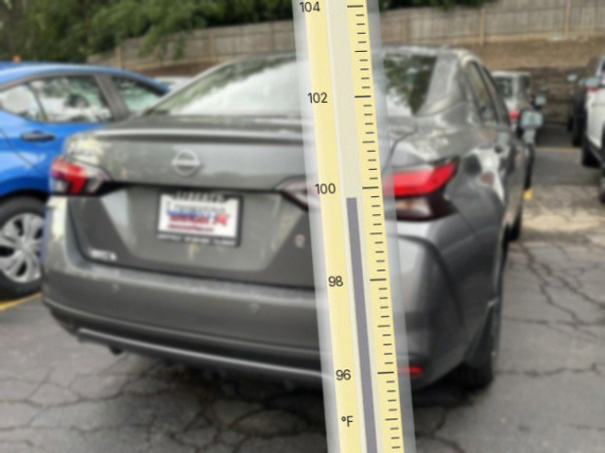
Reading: value=99.8 unit=°F
